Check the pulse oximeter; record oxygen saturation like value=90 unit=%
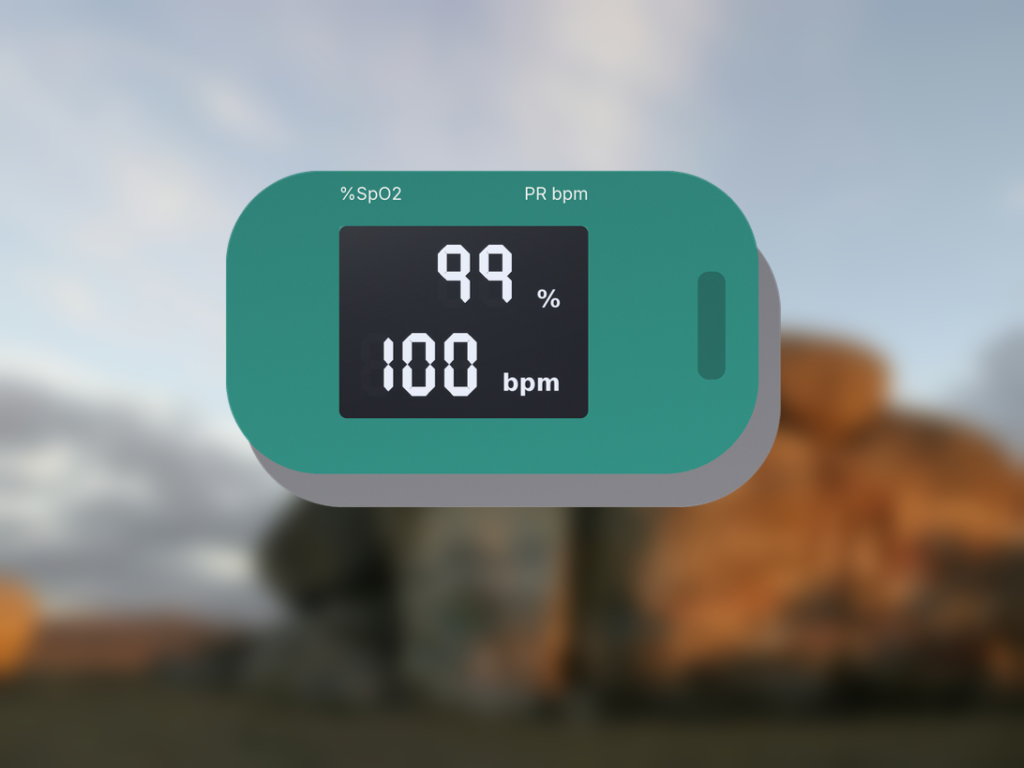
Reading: value=99 unit=%
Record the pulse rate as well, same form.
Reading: value=100 unit=bpm
